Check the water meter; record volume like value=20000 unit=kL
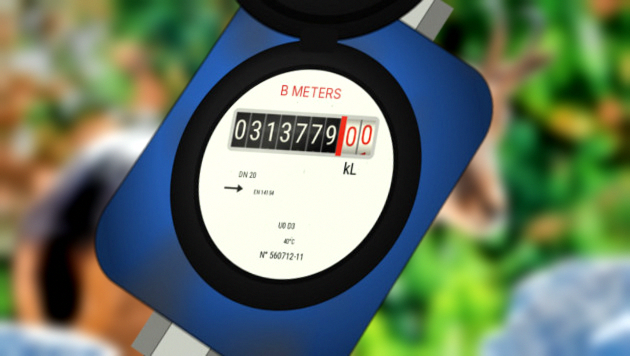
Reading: value=313779.00 unit=kL
